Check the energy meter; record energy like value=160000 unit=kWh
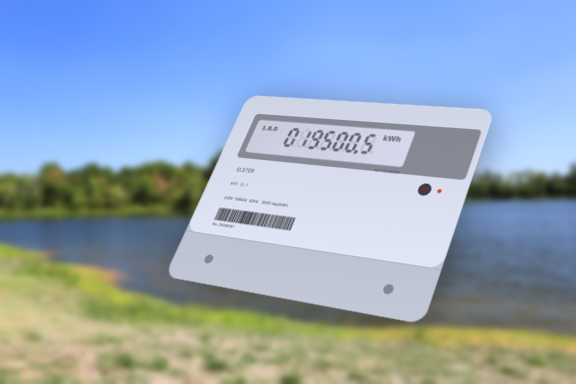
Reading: value=19500.5 unit=kWh
